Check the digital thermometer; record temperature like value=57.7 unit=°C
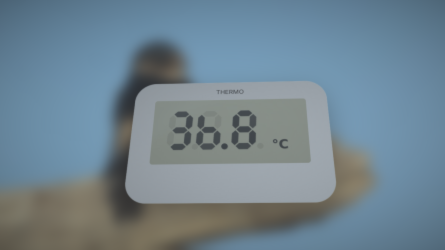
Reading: value=36.8 unit=°C
